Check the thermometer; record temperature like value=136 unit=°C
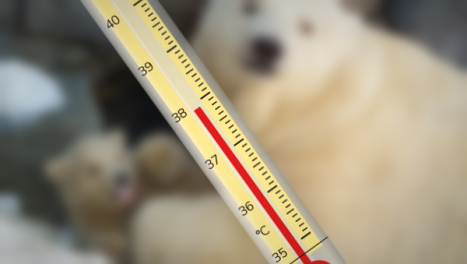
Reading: value=37.9 unit=°C
